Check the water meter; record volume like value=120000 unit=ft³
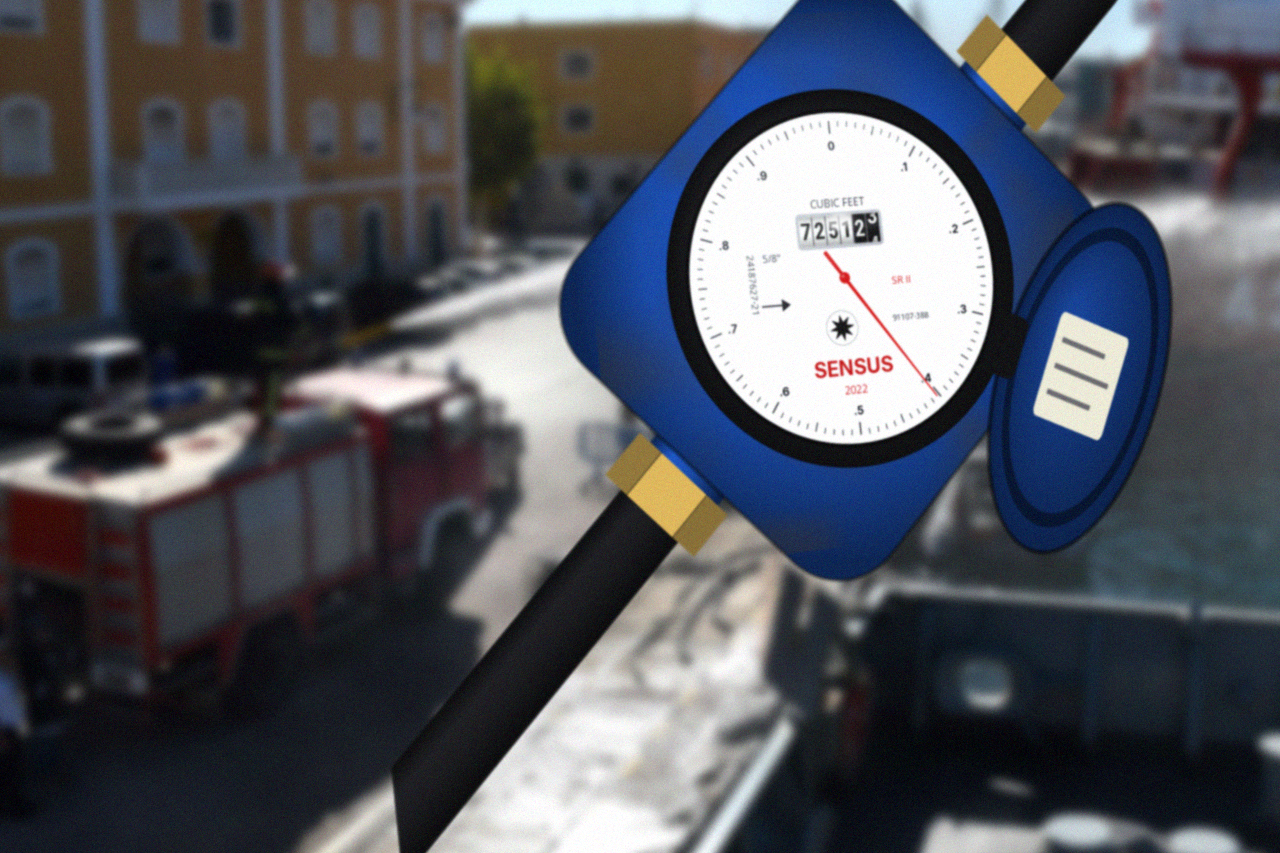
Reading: value=725123.40 unit=ft³
